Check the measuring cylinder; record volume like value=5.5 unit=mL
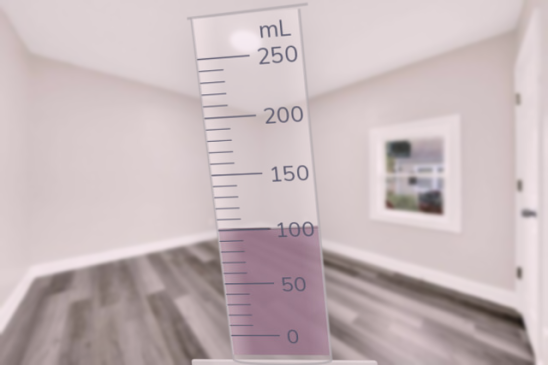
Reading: value=100 unit=mL
